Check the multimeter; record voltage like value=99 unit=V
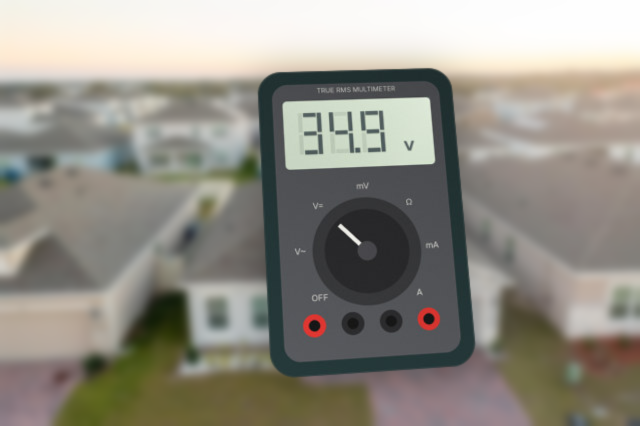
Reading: value=34.9 unit=V
